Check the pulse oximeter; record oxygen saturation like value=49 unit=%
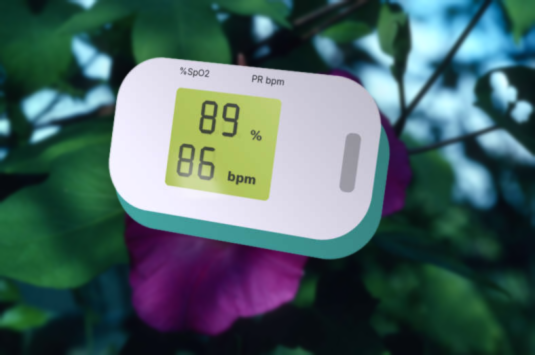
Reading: value=89 unit=%
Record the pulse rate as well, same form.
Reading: value=86 unit=bpm
